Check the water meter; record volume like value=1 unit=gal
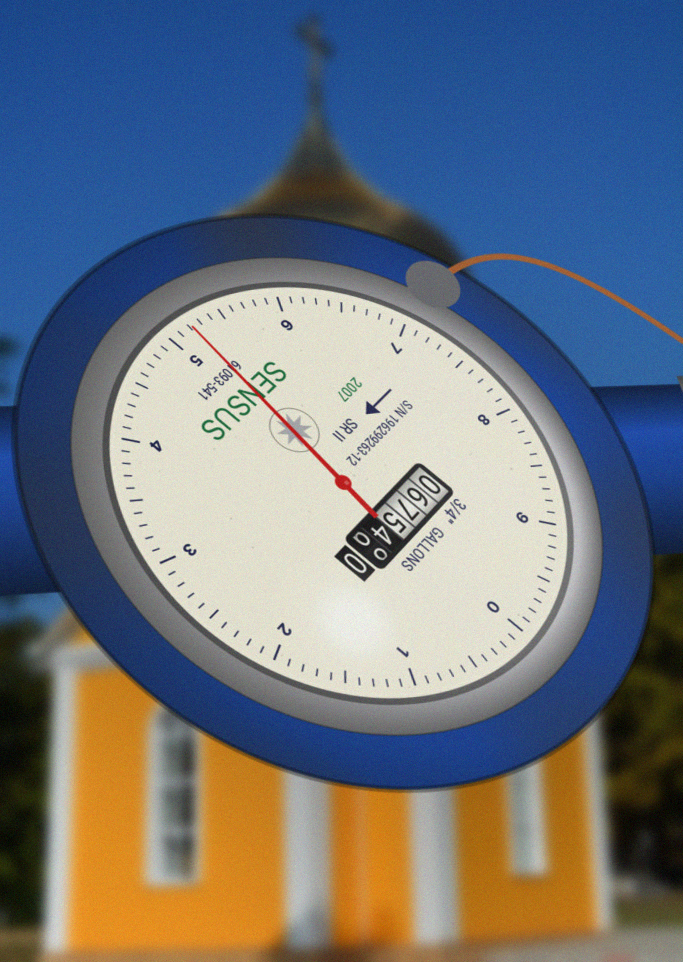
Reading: value=675485.2 unit=gal
